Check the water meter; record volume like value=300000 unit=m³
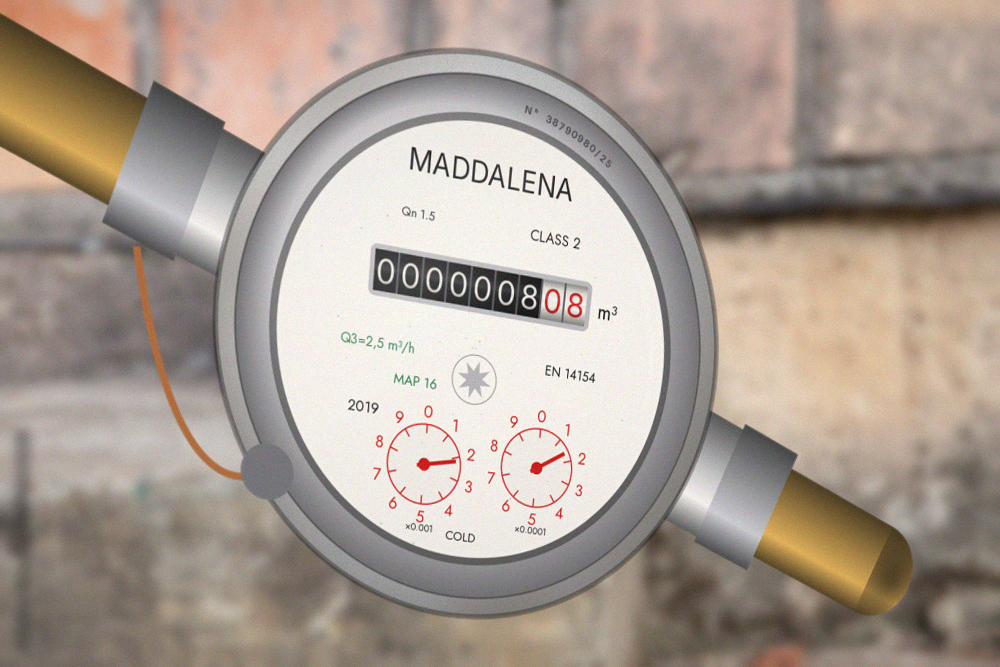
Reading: value=8.0821 unit=m³
